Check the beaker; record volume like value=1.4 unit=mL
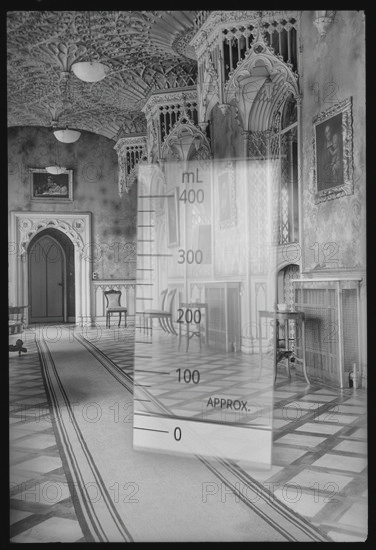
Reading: value=25 unit=mL
